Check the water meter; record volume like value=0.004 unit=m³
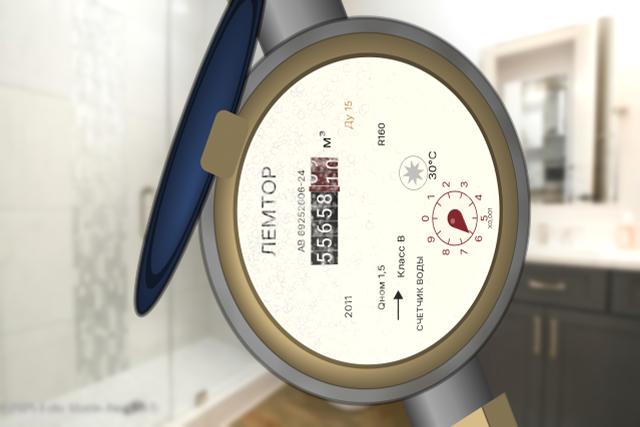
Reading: value=55658.096 unit=m³
